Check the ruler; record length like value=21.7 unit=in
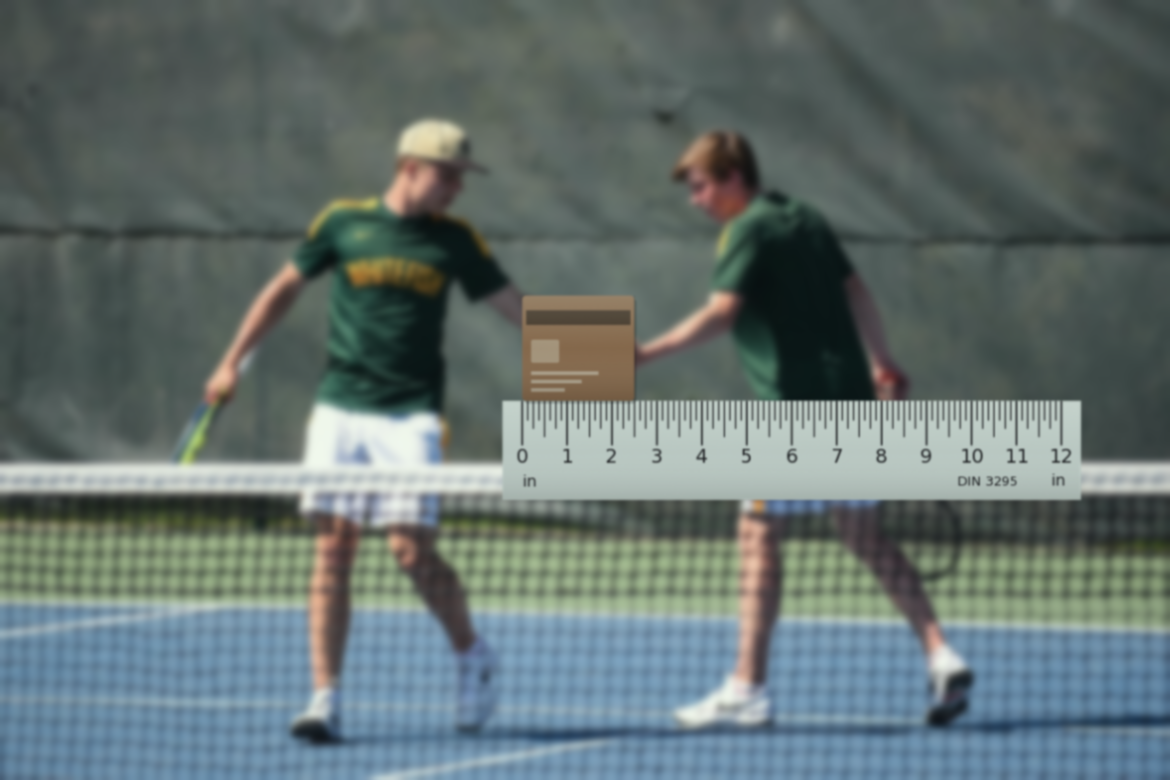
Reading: value=2.5 unit=in
